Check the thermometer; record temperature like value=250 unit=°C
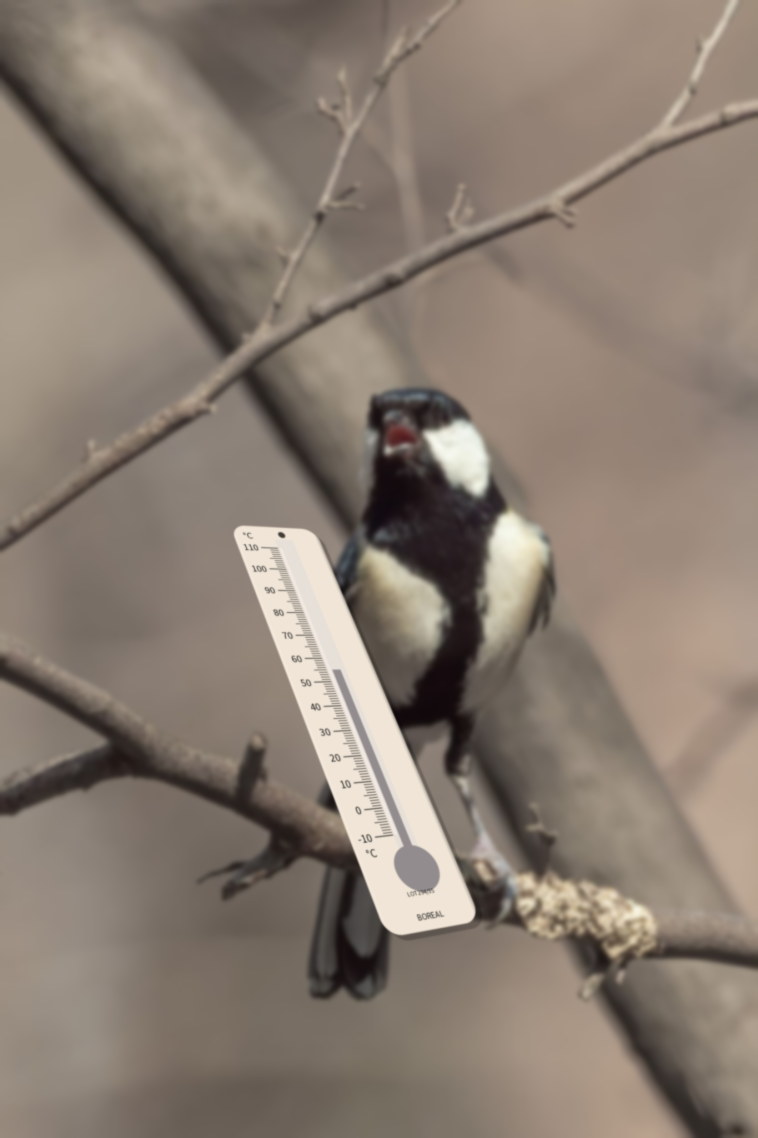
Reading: value=55 unit=°C
